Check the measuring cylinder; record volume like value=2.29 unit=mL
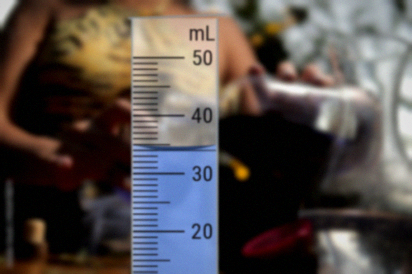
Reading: value=34 unit=mL
